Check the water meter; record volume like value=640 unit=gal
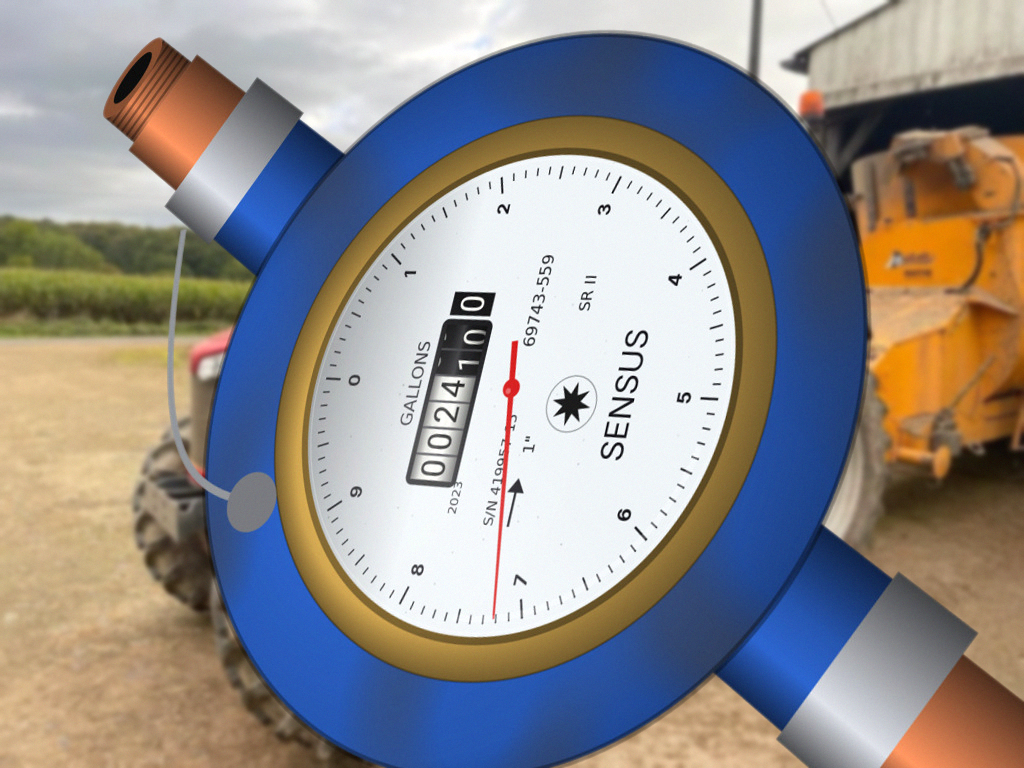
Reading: value=24097.2 unit=gal
